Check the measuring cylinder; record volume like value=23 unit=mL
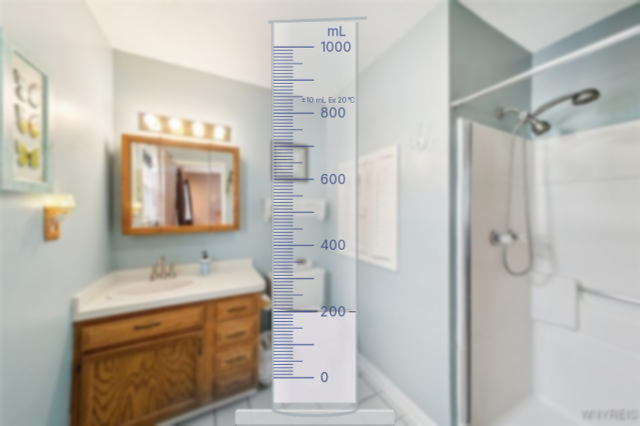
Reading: value=200 unit=mL
